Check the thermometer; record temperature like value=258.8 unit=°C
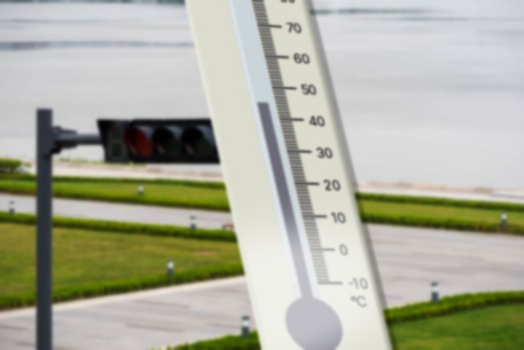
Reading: value=45 unit=°C
